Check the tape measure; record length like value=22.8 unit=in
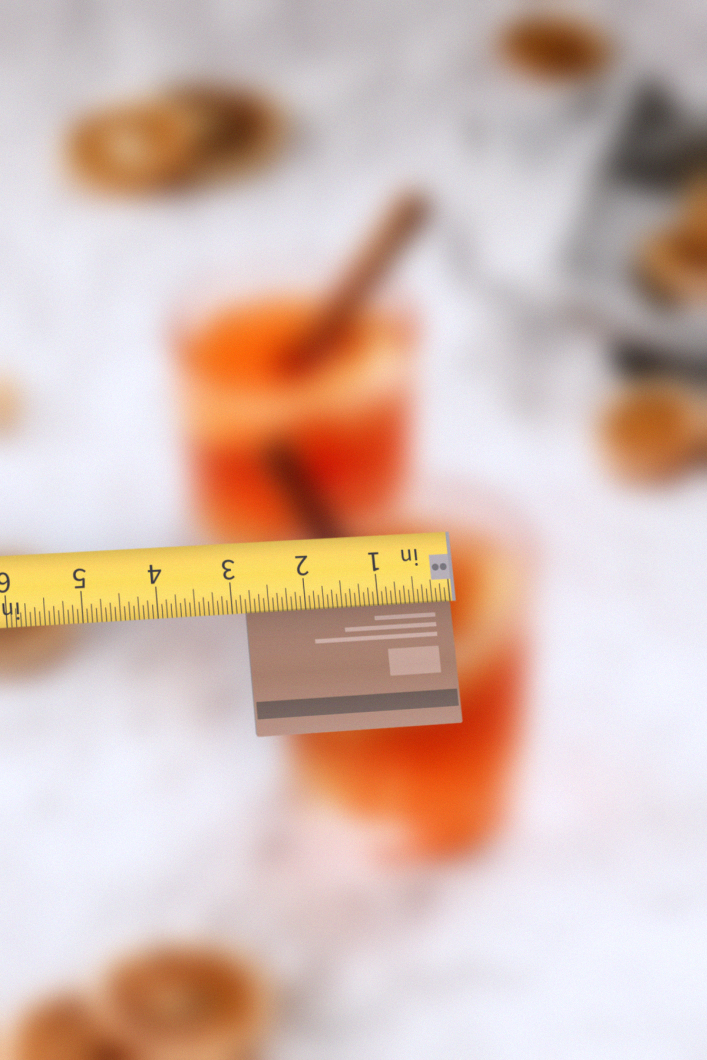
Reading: value=2.8125 unit=in
